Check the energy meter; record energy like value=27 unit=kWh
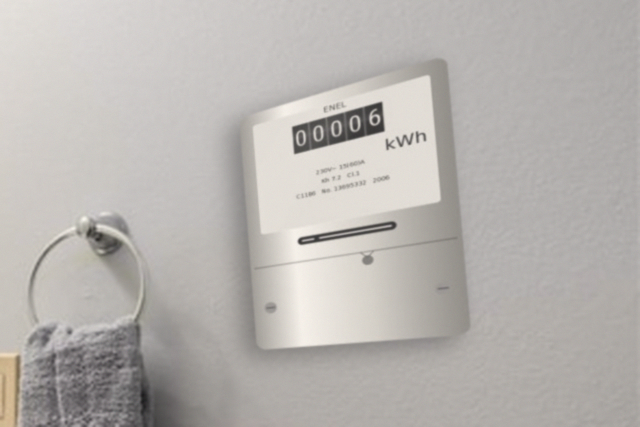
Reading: value=6 unit=kWh
